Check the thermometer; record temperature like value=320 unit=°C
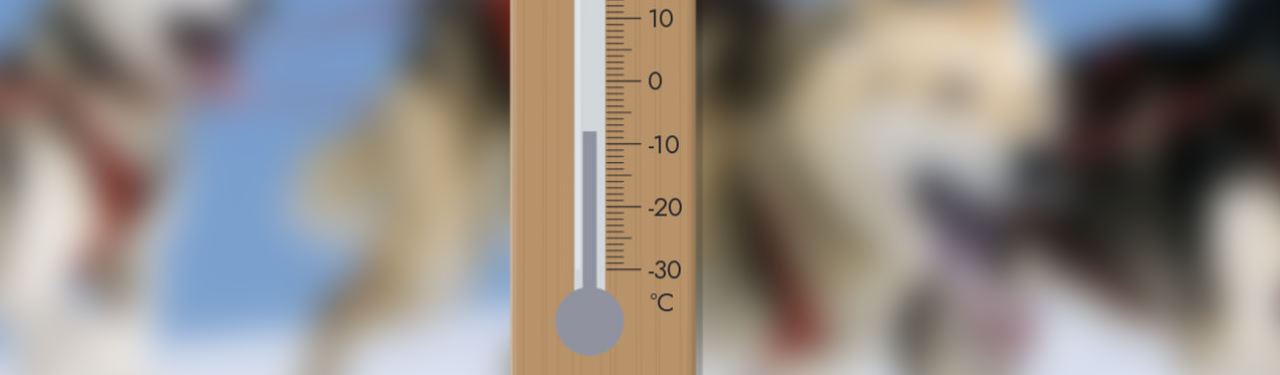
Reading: value=-8 unit=°C
